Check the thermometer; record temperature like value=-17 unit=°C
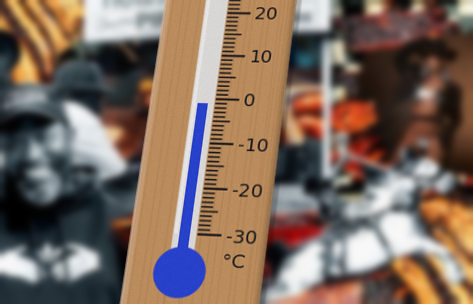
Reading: value=-1 unit=°C
